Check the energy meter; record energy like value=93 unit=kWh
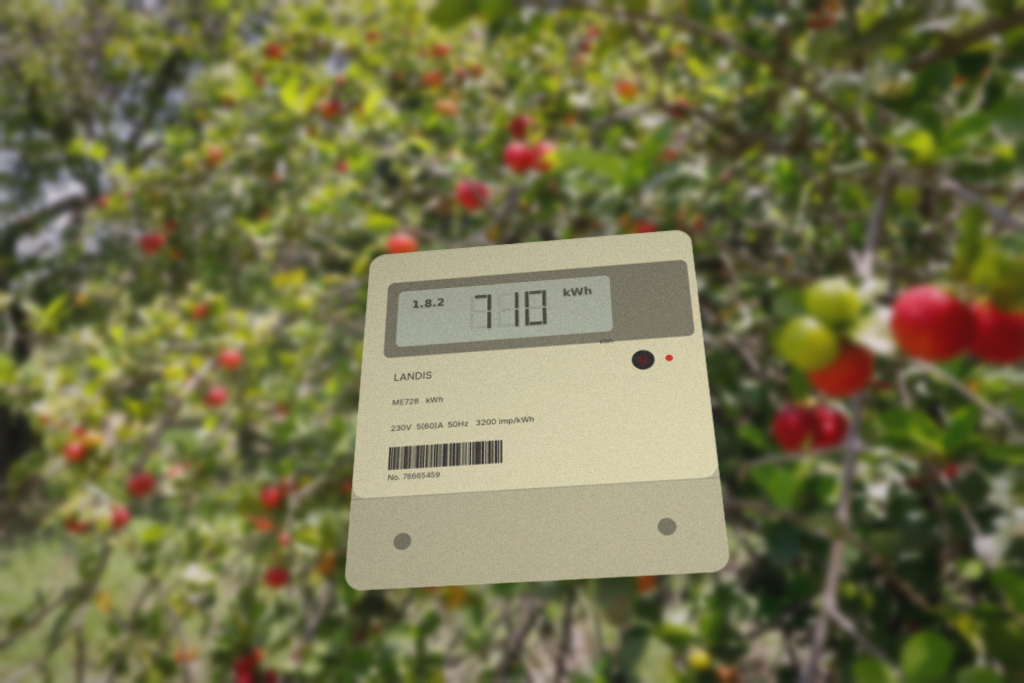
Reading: value=710 unit=kWh
